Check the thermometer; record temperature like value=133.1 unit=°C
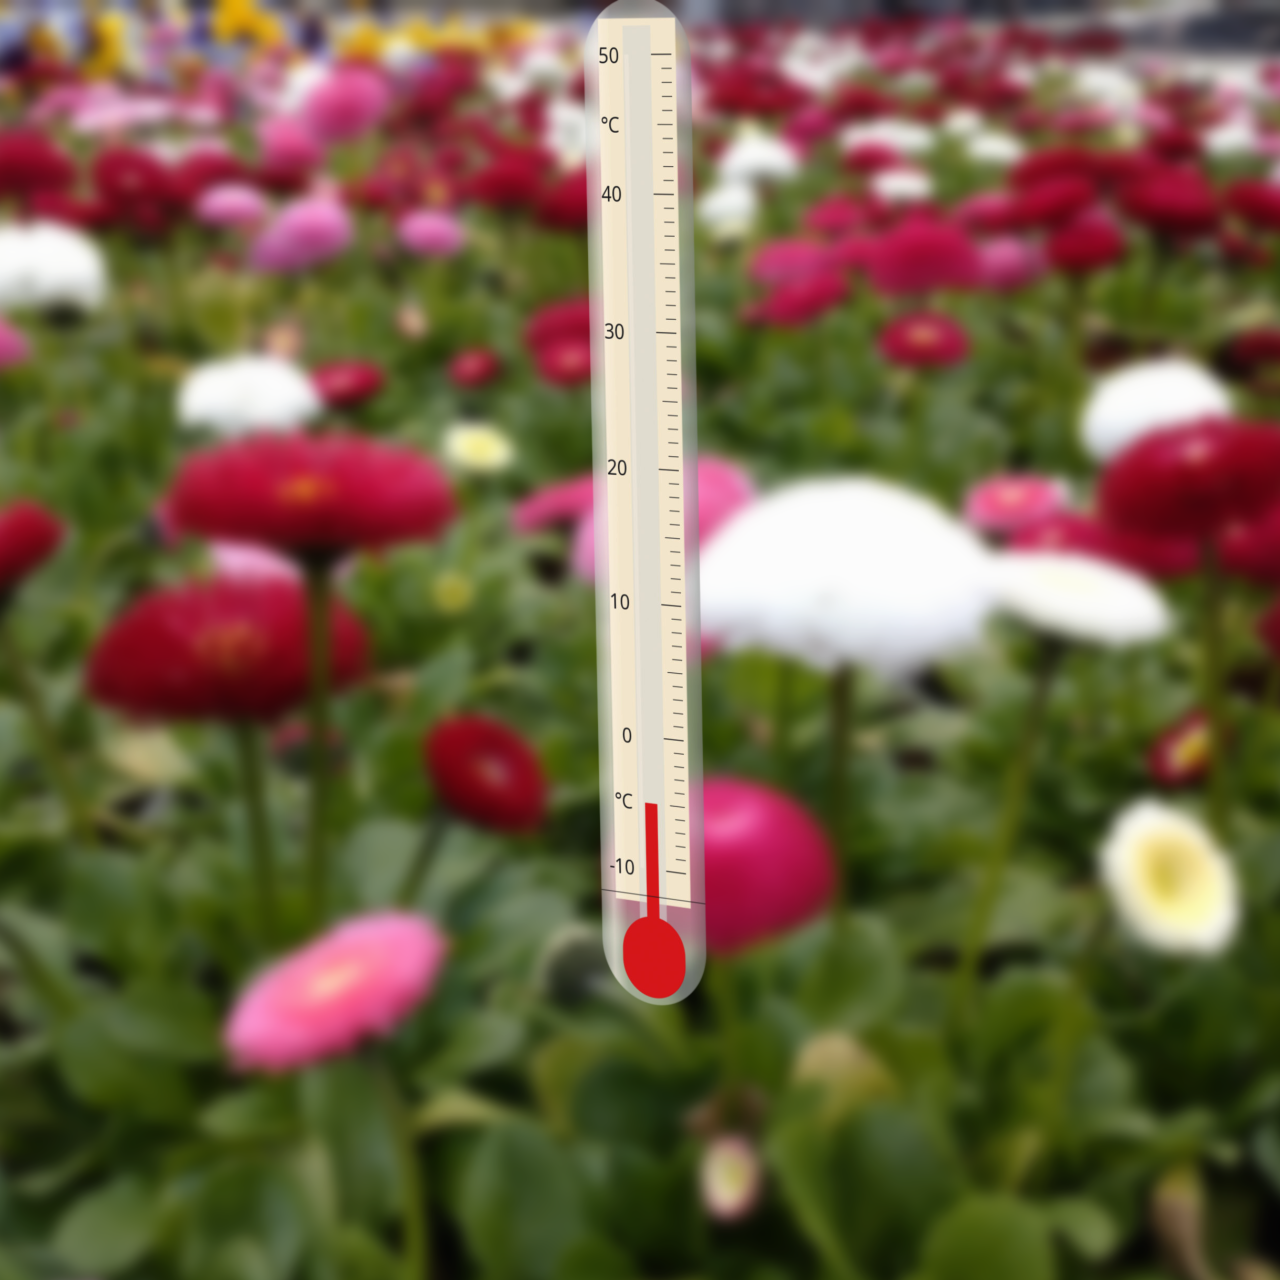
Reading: value=-5 unit=°C
